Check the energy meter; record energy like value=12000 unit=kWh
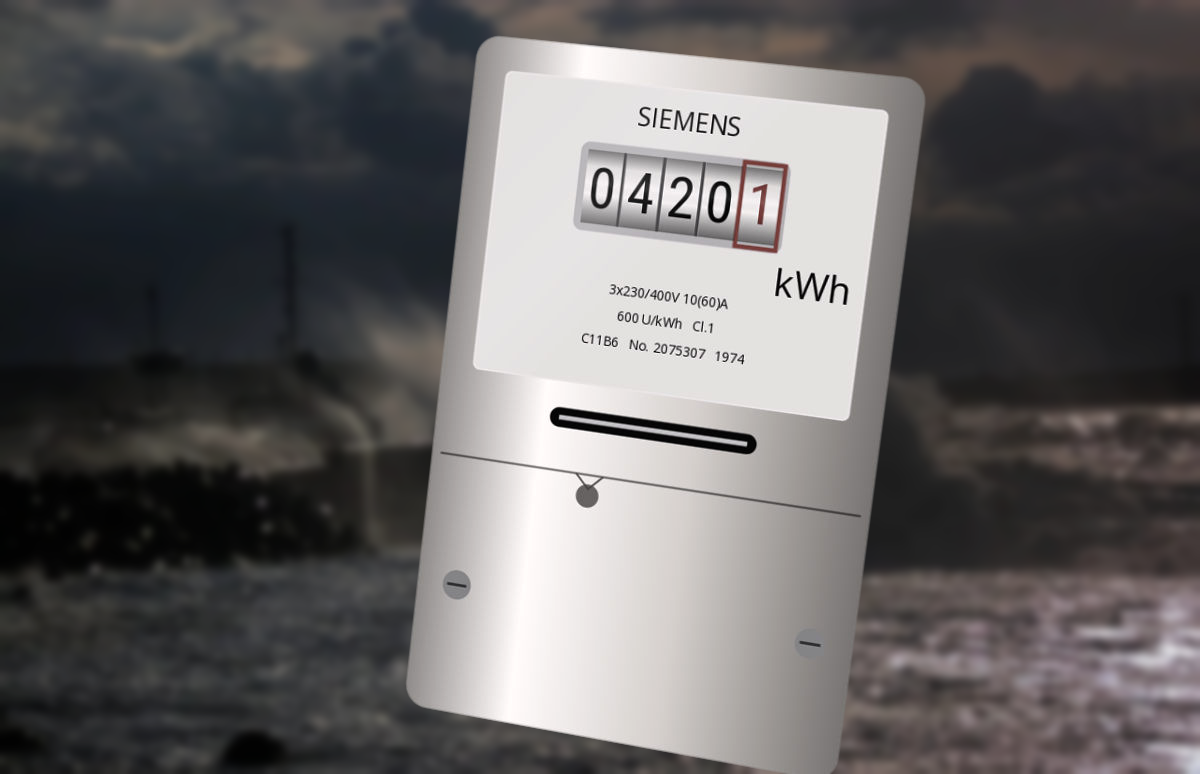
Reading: value=420.1 unit=kWh
